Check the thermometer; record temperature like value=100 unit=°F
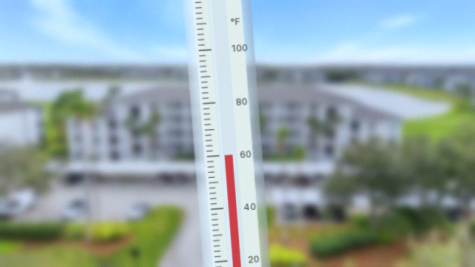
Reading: value=60 unit=°F
